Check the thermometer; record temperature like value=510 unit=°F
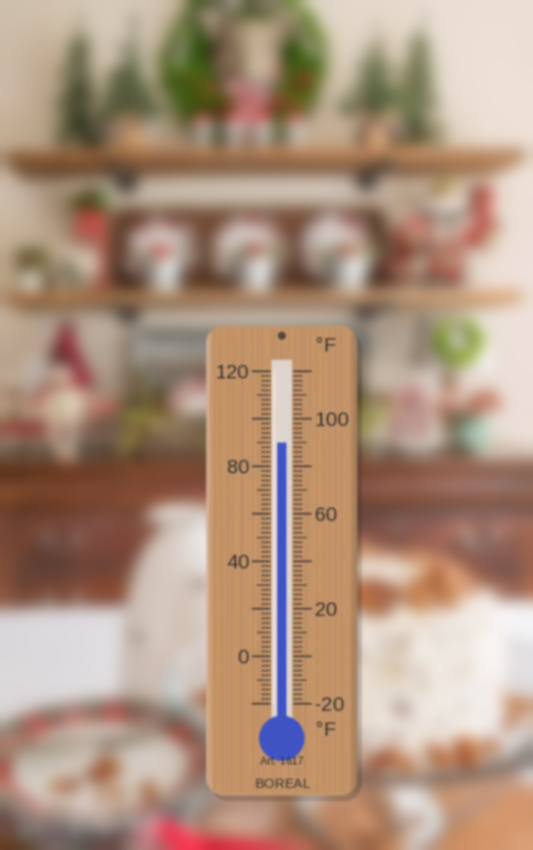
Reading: value=90 unit=°F
